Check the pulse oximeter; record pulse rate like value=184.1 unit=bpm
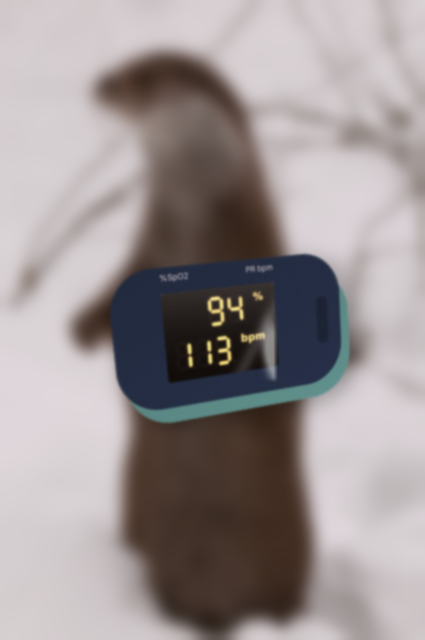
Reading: value=113 unit=bpm
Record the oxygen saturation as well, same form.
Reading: value=94 unit=%
